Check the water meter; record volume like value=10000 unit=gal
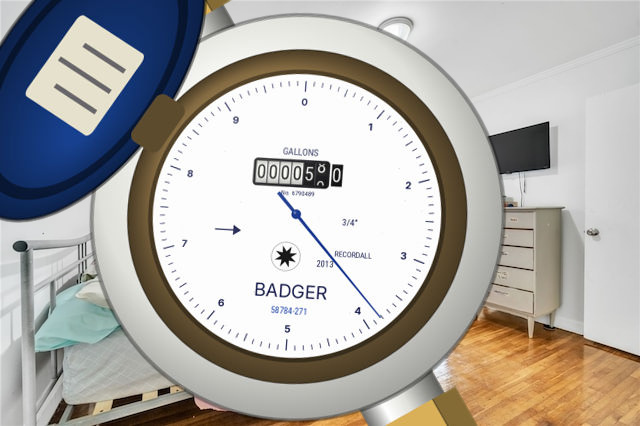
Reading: value=583.8 unit=gal
